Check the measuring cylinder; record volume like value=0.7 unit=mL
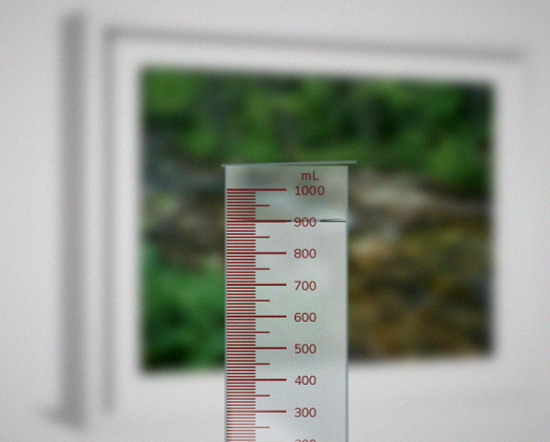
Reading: value=900 unit=mL
